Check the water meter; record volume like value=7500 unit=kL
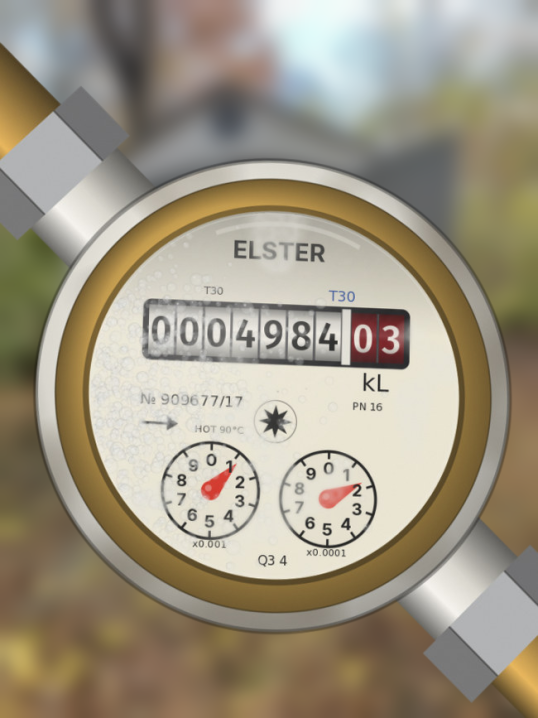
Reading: value=4984.0311 unit=kL
